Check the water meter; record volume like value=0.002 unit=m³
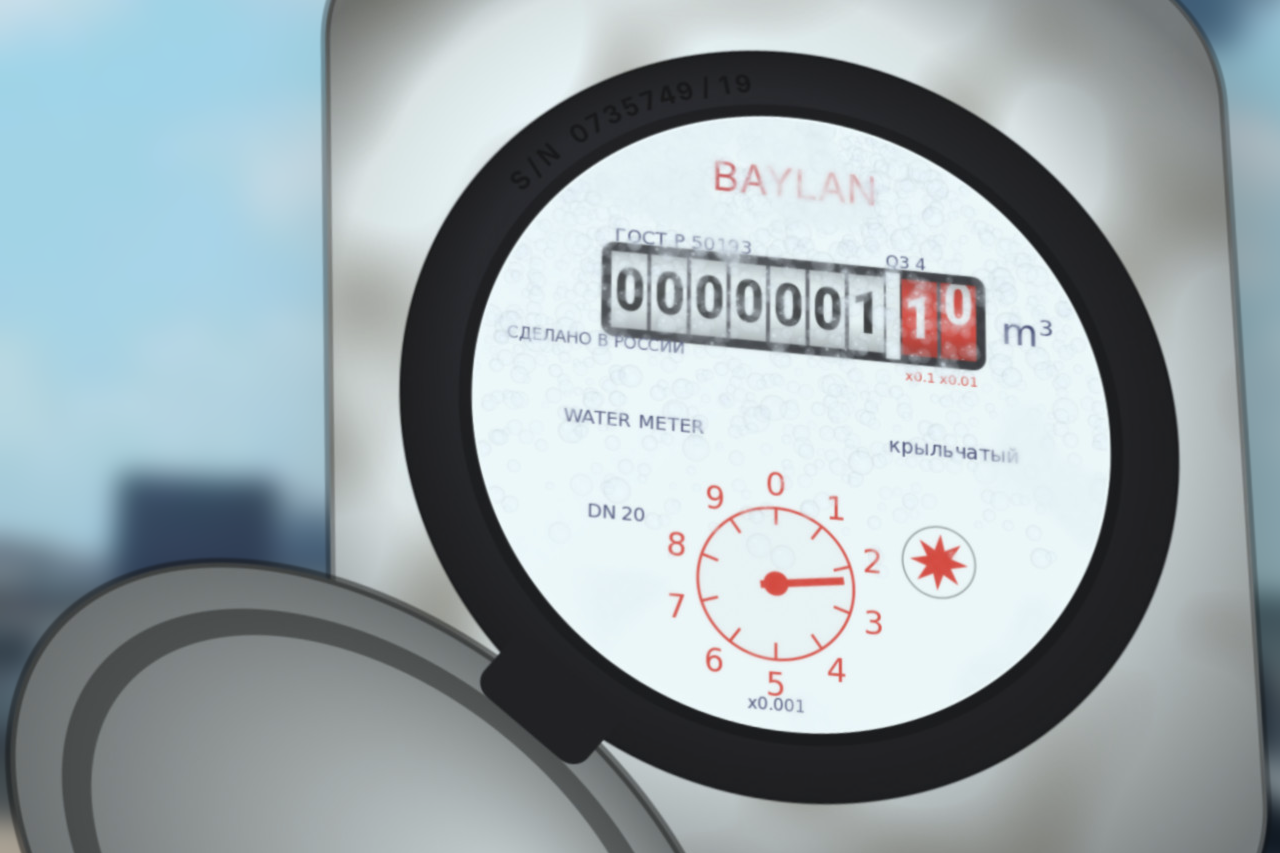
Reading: value=1.102 unit=m³
